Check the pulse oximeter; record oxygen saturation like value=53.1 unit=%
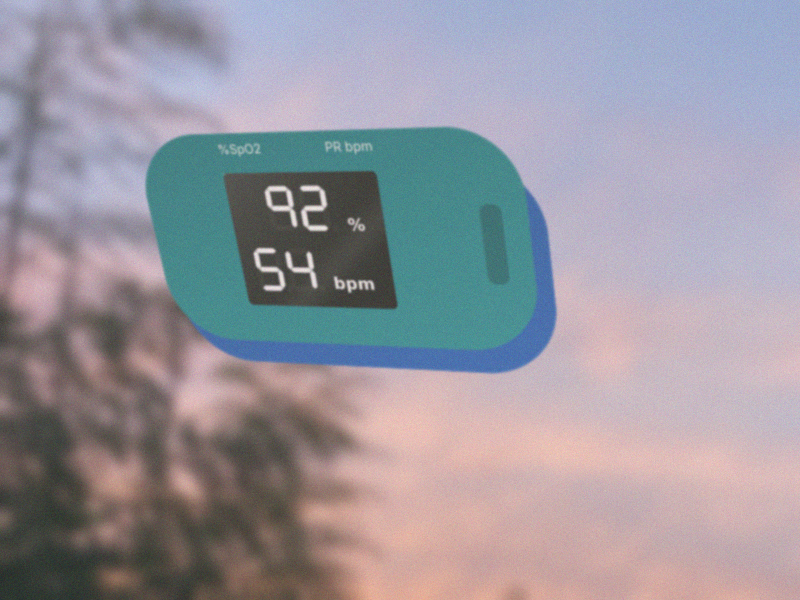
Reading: value=92 unit=%
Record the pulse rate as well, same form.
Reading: value=54 unit=bpm
